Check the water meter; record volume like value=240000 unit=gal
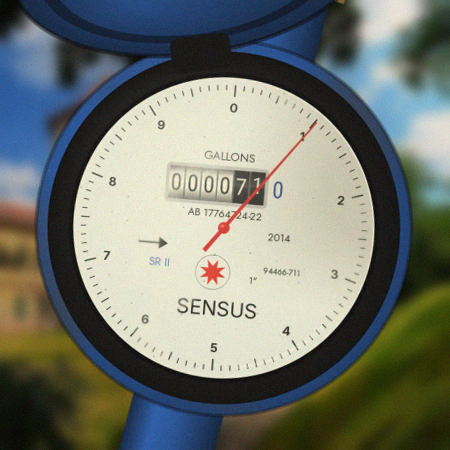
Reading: value=711.0 unit=gal
